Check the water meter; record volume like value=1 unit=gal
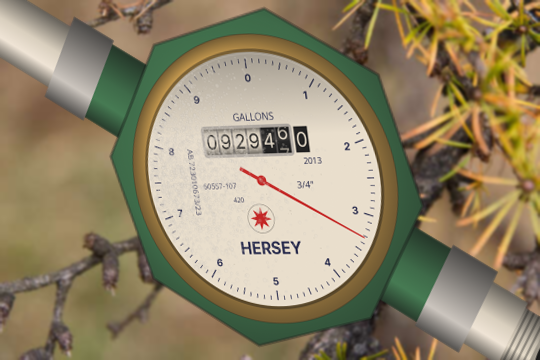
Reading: value=929463.3 unit=gal
